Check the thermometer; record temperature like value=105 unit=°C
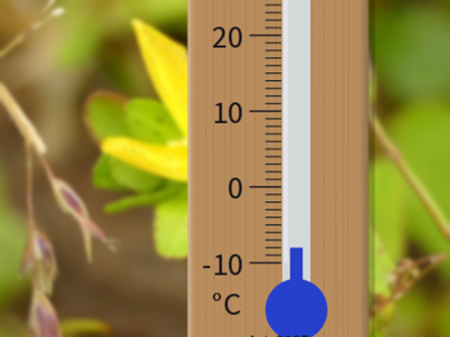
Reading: value=-8 unit=°C
